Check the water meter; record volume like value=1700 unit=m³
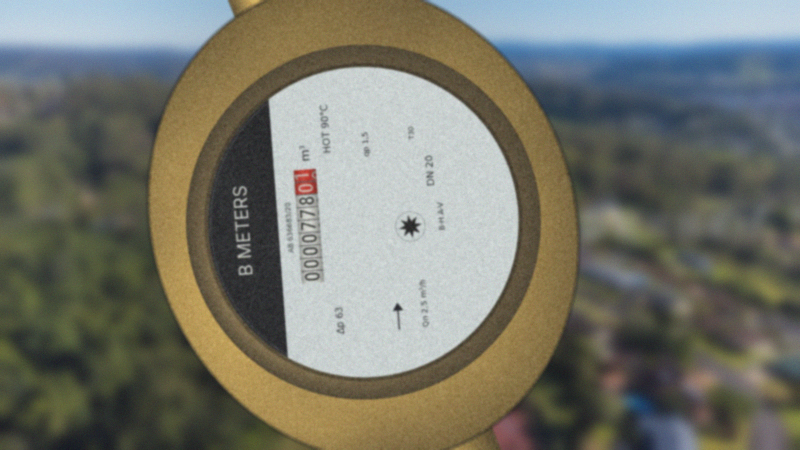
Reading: value=778.01 unit=m³
